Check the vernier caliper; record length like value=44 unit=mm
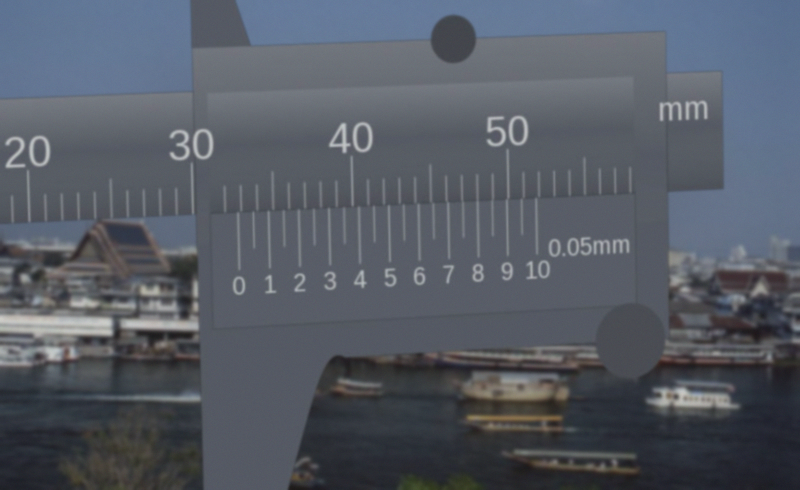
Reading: value=32.8 unit=mm
